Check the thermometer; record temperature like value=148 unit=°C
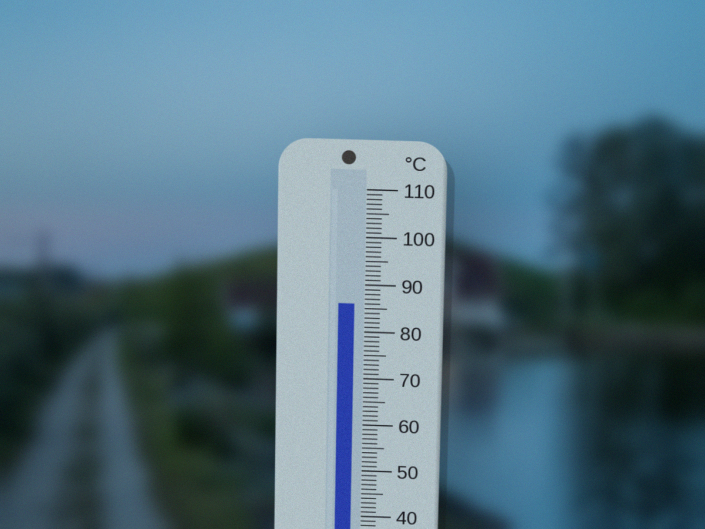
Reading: value=86 unit=°C
